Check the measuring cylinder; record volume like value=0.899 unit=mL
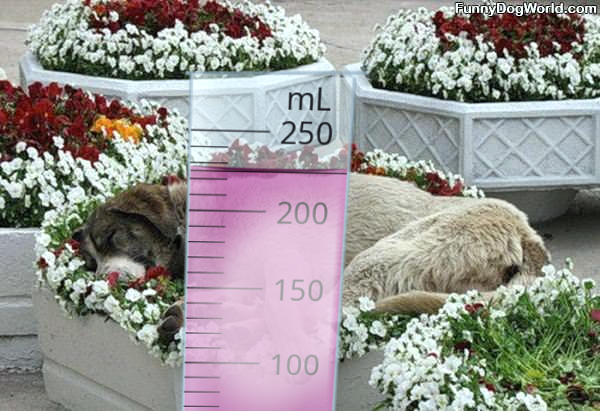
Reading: value=225 unit=mL
